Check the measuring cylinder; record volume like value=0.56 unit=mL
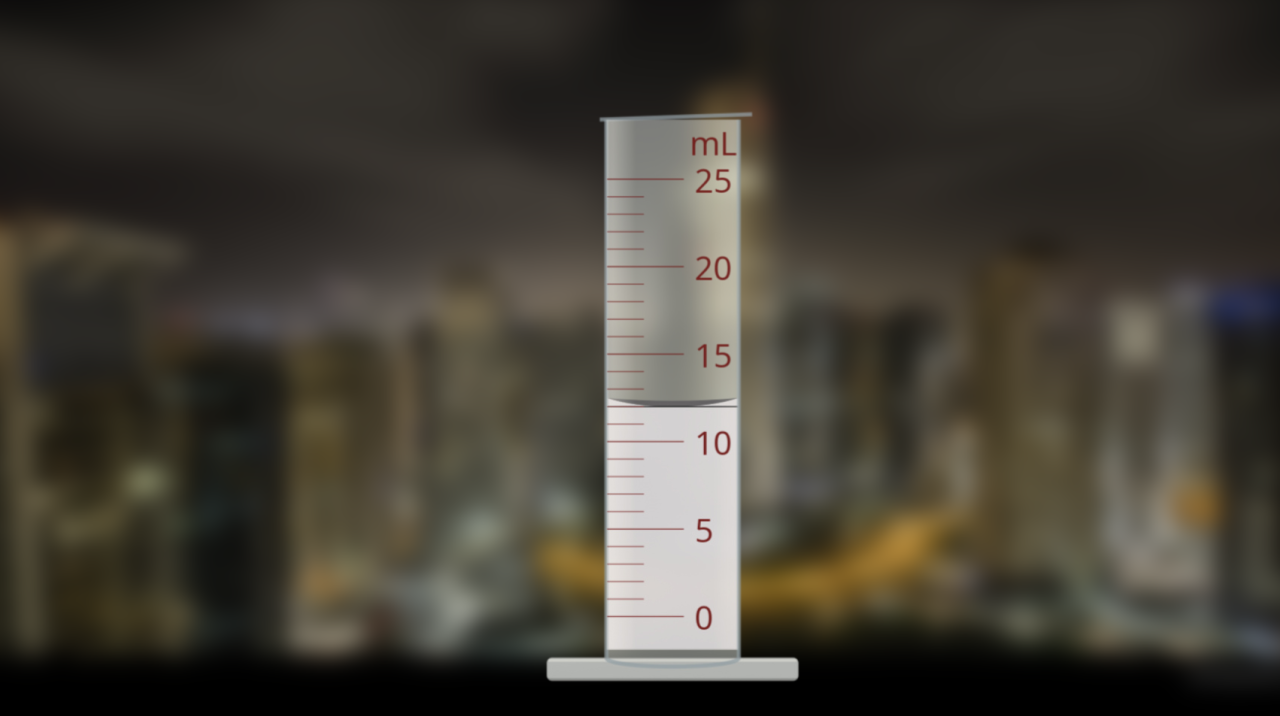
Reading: value=12 unit=mL
